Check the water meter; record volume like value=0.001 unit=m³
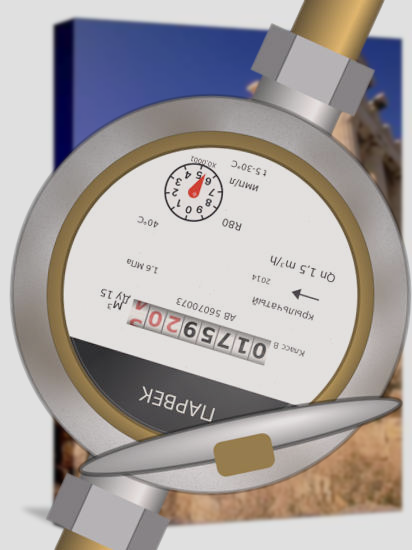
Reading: value=1759.2035 unit=m³
